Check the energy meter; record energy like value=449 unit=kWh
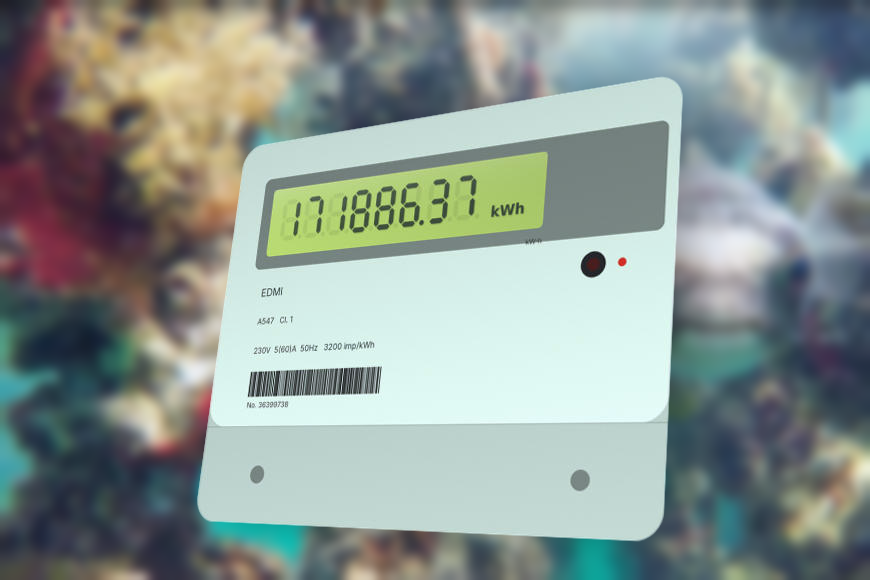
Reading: value=171886.37 unit=kWh
